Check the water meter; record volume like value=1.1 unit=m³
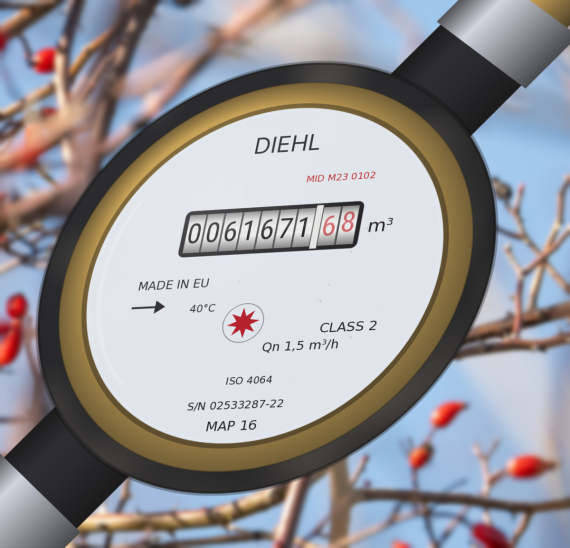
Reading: value=61671.68 unit=m³
